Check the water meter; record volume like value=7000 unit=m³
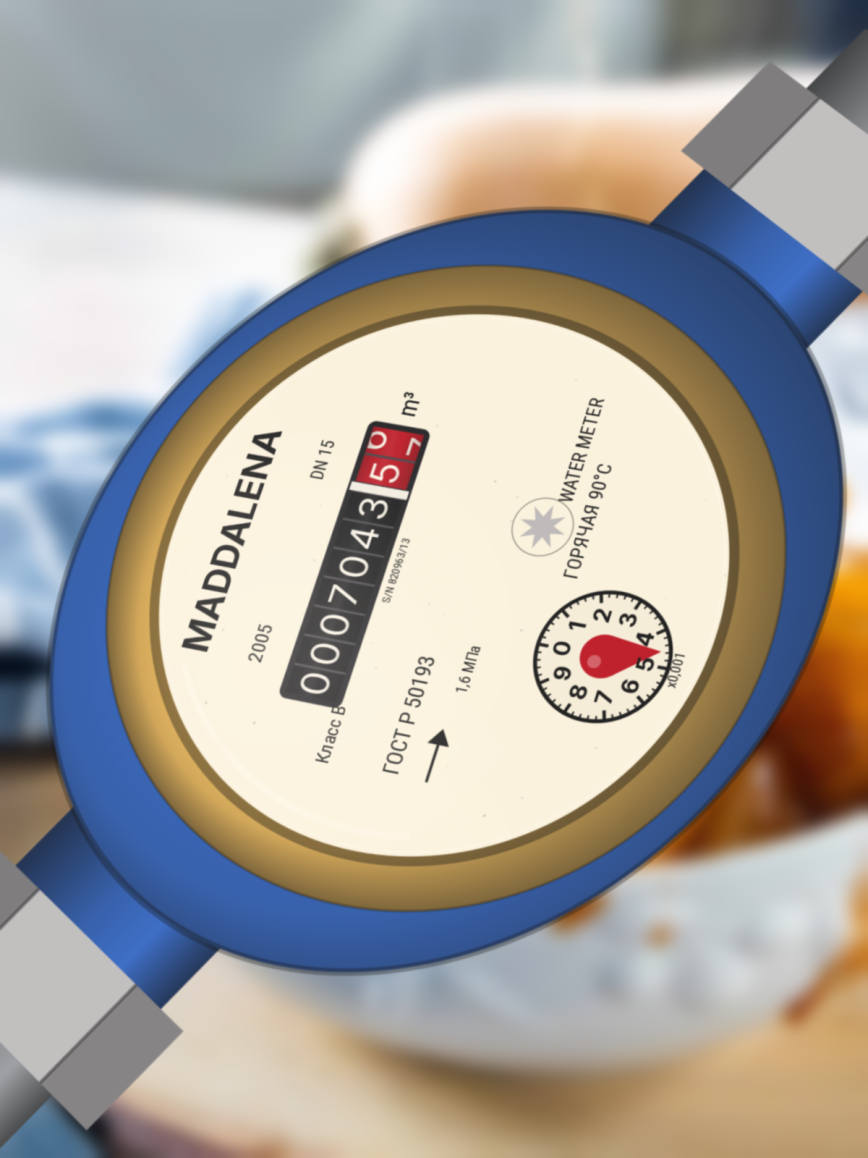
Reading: value=7043.564 unit=m³
